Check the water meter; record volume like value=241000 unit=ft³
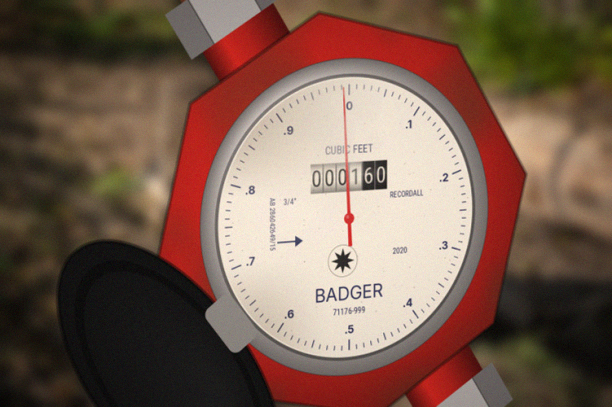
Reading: value=159.99 unit=ft³
